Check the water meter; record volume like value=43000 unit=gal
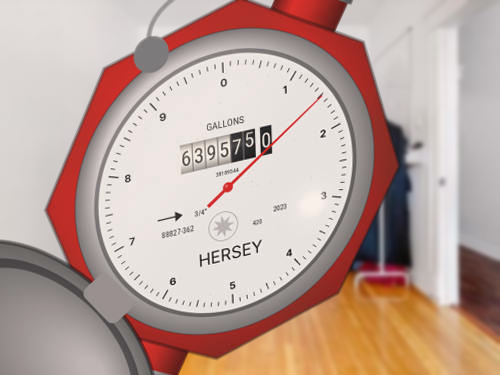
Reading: value=6395751.5 unit=gal
